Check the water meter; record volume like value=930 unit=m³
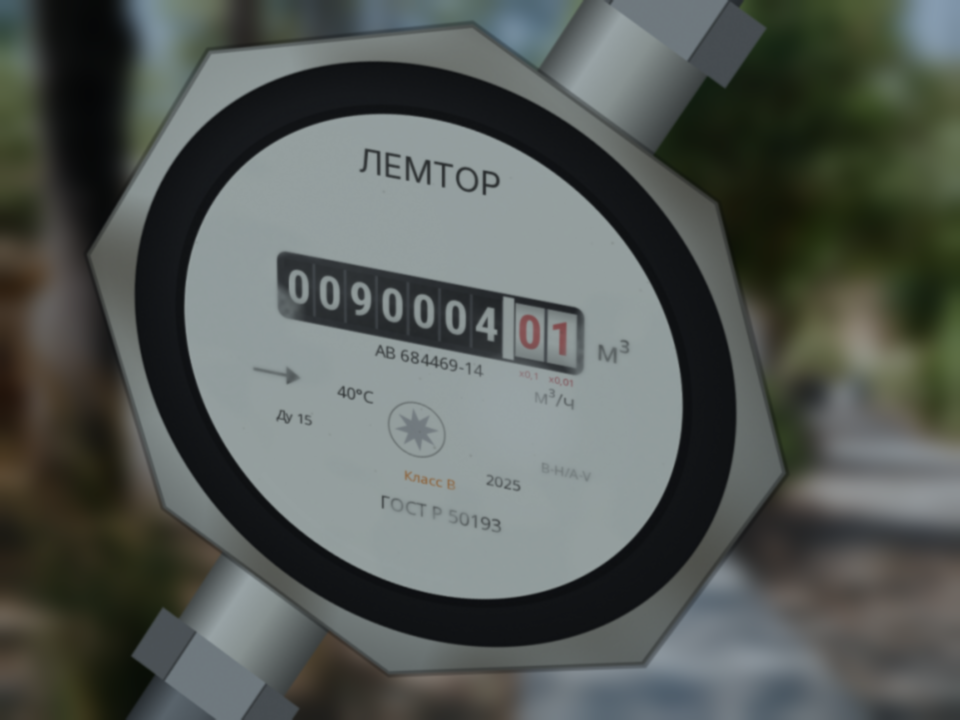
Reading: value=90004.01 unit=m³
